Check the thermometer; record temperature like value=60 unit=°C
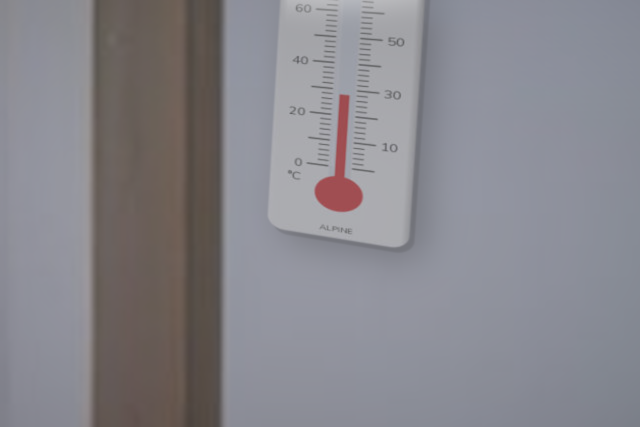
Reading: value=28 unit=°C
